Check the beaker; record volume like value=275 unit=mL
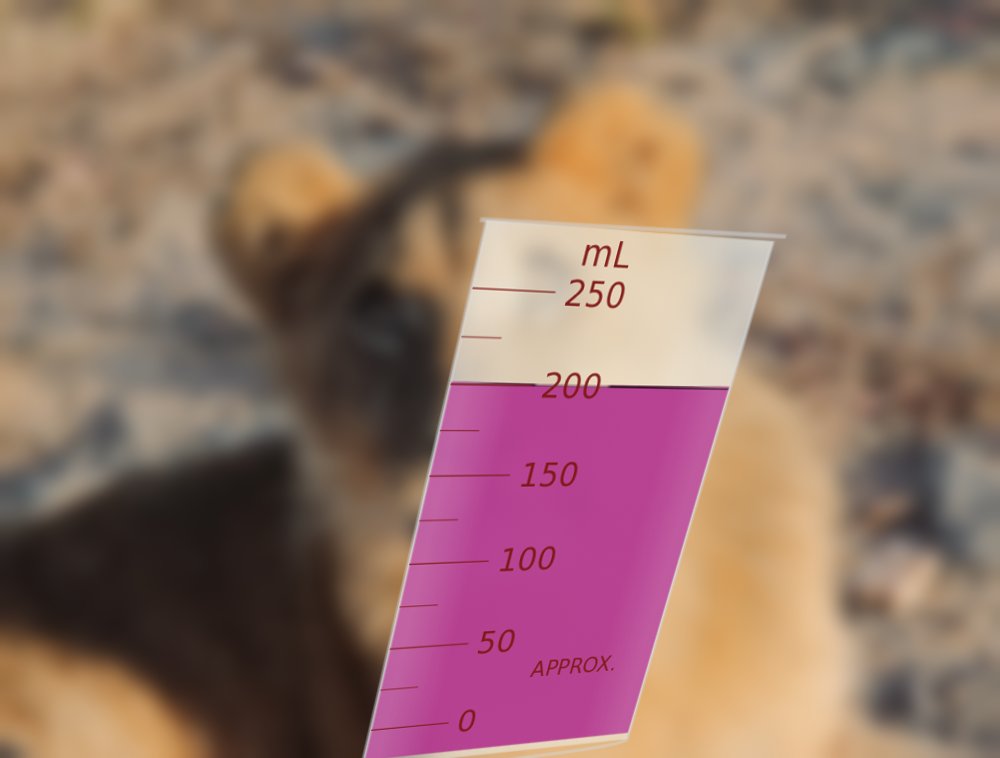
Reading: value=200 unit=mL
